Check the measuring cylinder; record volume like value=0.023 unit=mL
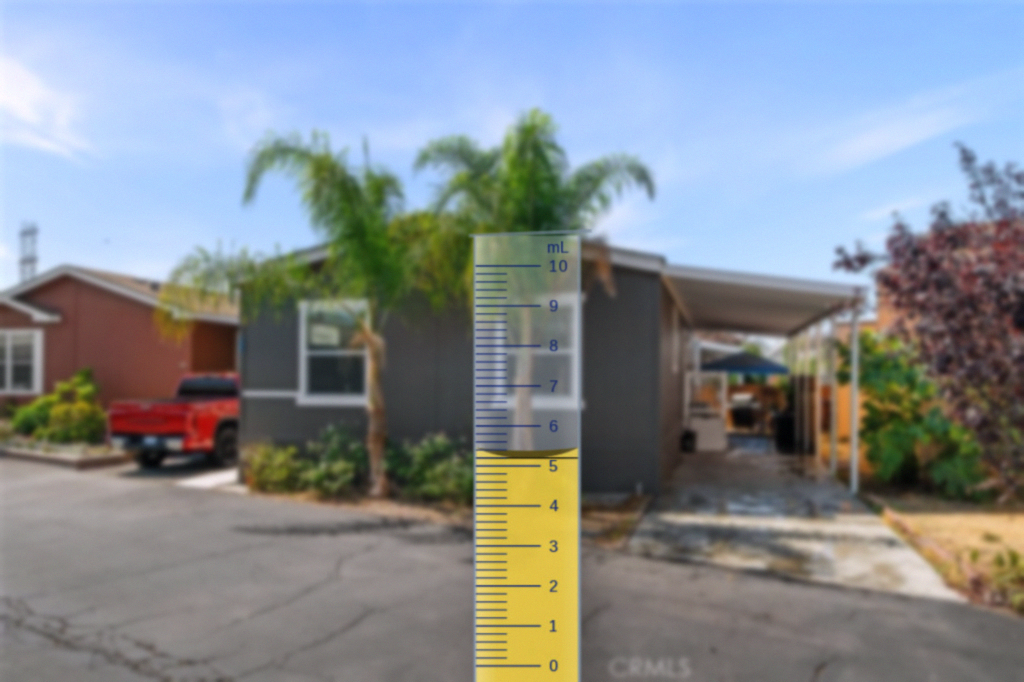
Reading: value=5.2 unit=mL
